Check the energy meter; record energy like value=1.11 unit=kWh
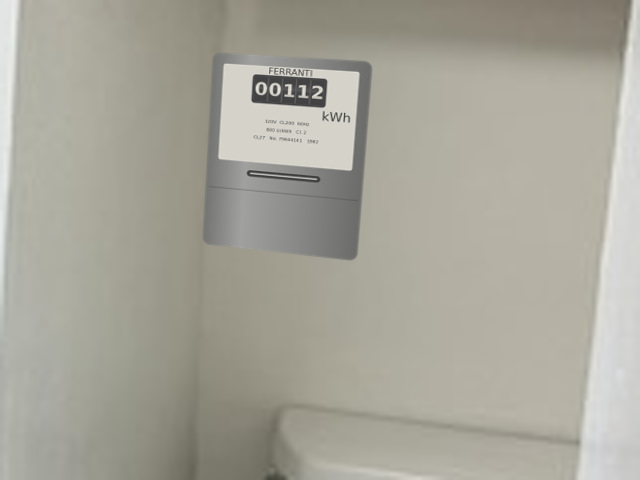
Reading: value=112 unit=kWh
